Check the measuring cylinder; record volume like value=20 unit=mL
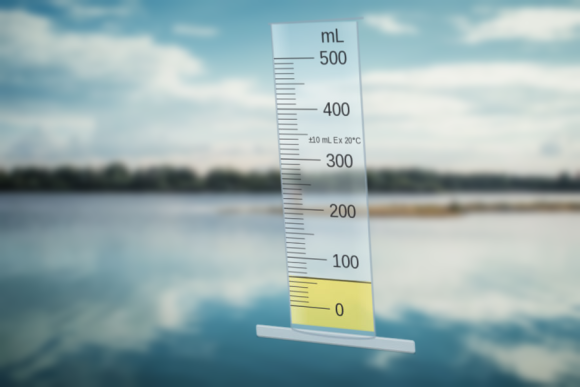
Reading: value=60 unit=mL
